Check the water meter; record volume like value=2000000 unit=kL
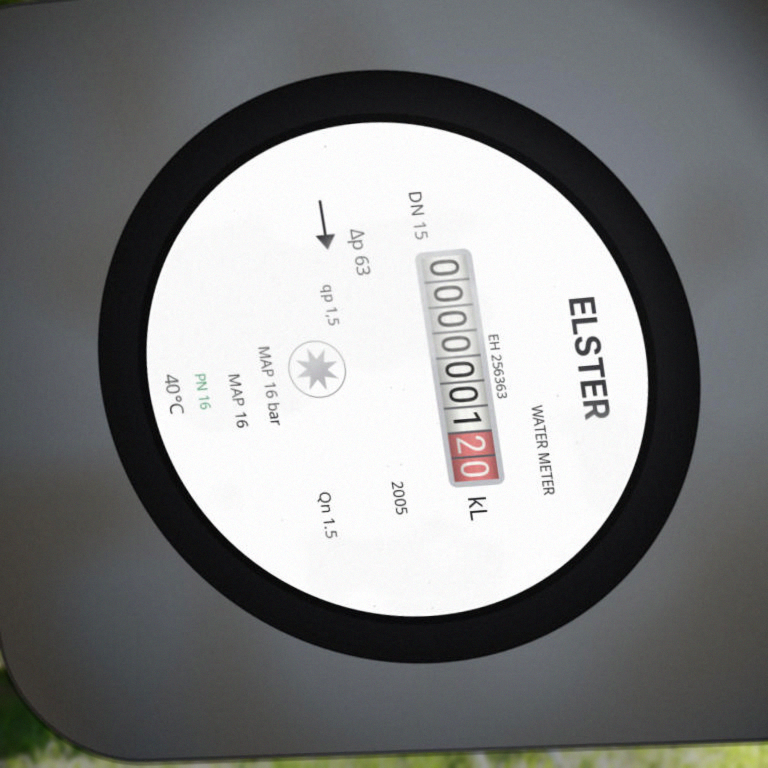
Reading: value=1.20 unit=kL
